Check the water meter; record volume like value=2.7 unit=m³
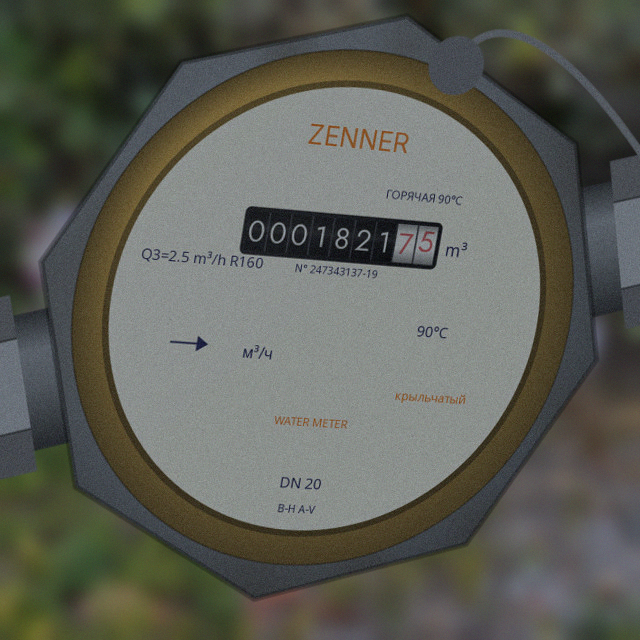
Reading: value=1821.75 unit=m³
